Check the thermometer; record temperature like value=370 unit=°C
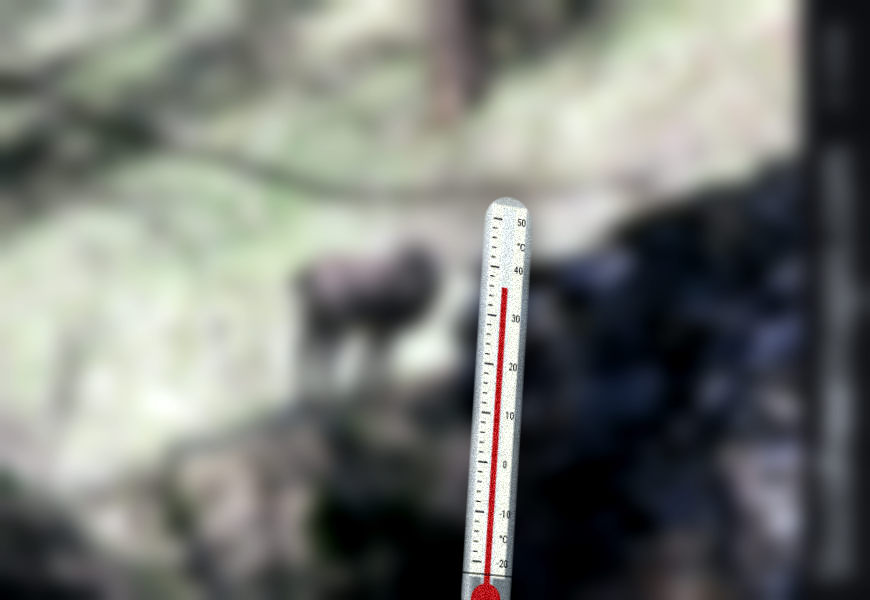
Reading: value=36 unit=°C
